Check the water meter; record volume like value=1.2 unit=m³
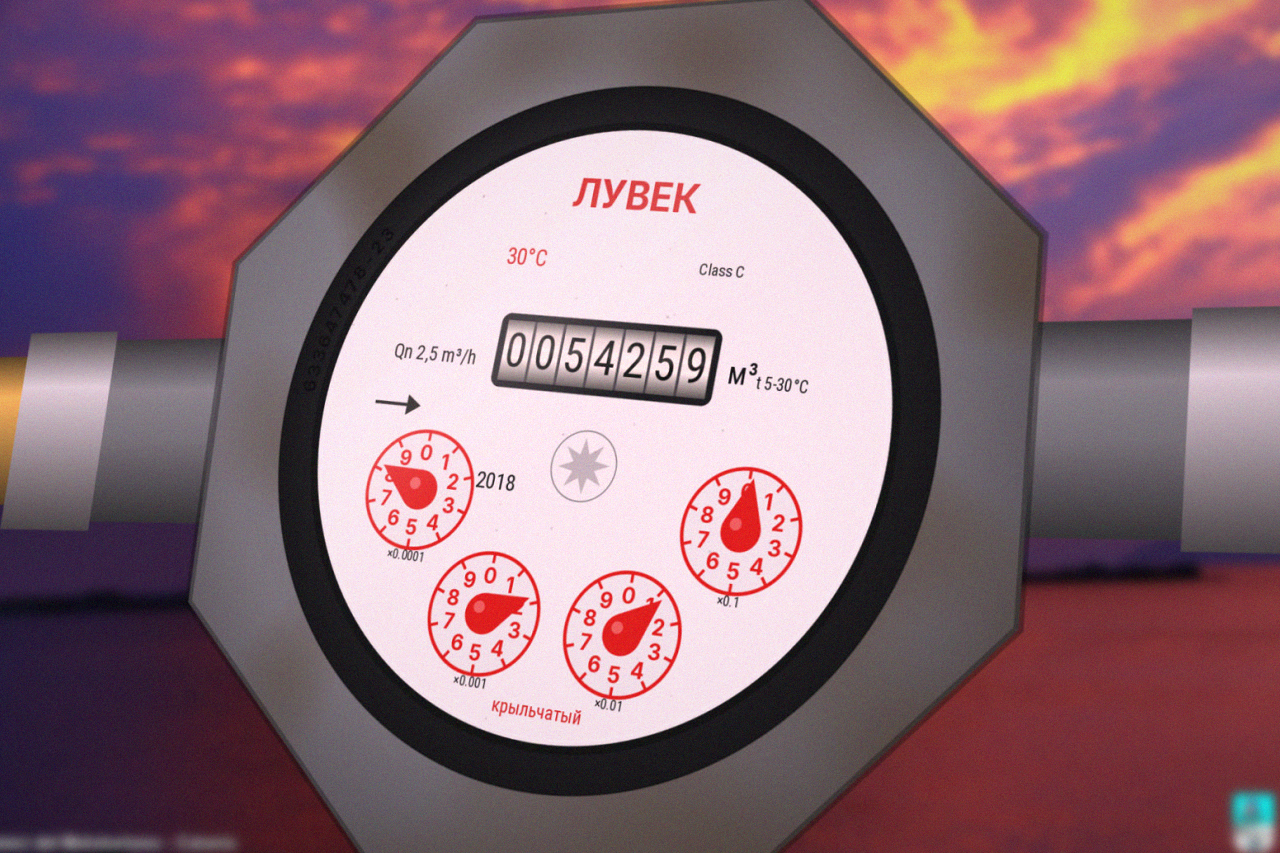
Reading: value=54259.0118 unit=m³
